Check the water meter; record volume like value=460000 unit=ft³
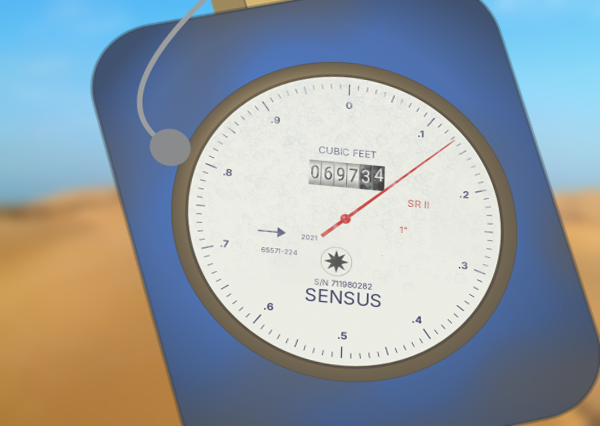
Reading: value=69734.13 unit=ft³
